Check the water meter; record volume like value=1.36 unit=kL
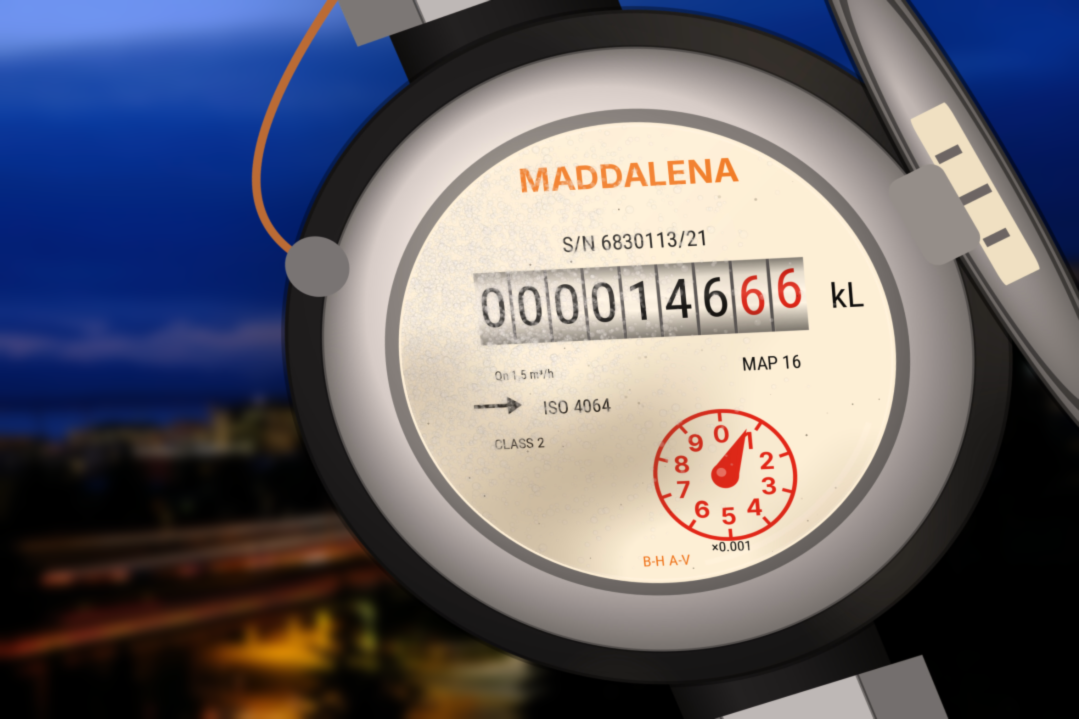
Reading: value=146.660 unit=kL
